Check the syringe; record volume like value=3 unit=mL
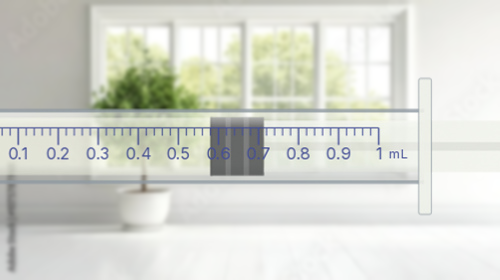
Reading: value=0.58 unit=mL
